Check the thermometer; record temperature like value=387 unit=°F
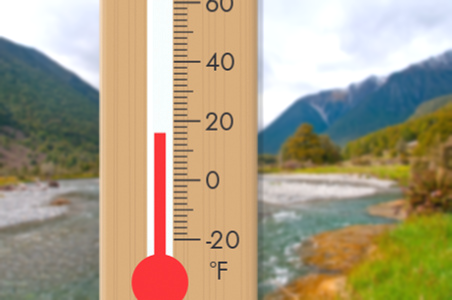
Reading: value=16 unit=°F
